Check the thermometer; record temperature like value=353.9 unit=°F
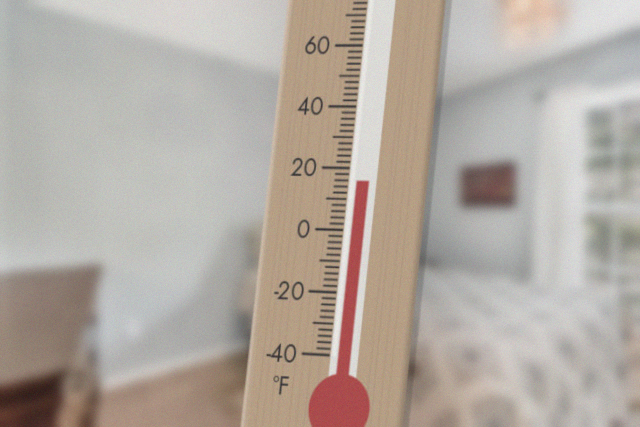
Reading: value=16 unit=°F
